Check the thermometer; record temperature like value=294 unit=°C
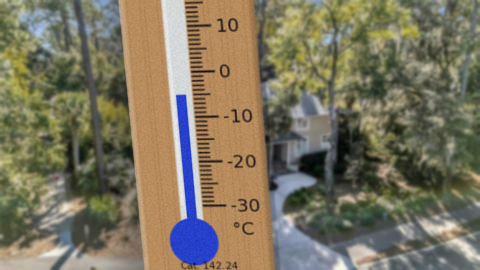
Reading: value=-5 unit=°C
